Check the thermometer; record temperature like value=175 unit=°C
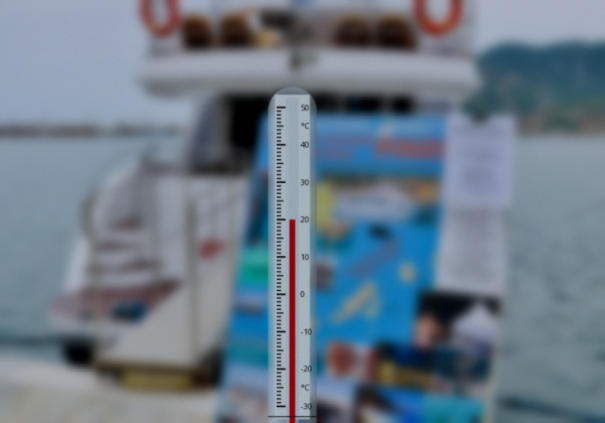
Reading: value=20 unit=°C
